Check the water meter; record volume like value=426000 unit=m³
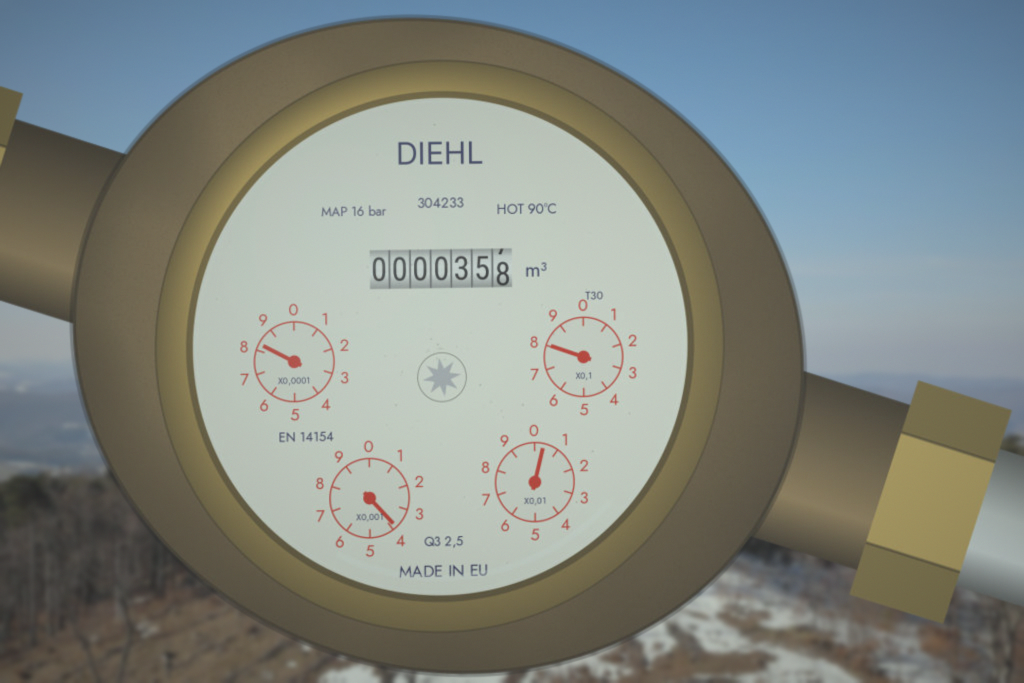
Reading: value=357.8038 unit=m³
